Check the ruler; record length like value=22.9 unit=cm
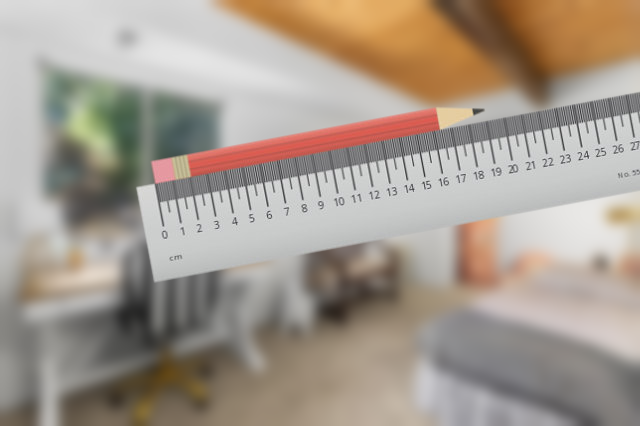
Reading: value=19 unit=cm
